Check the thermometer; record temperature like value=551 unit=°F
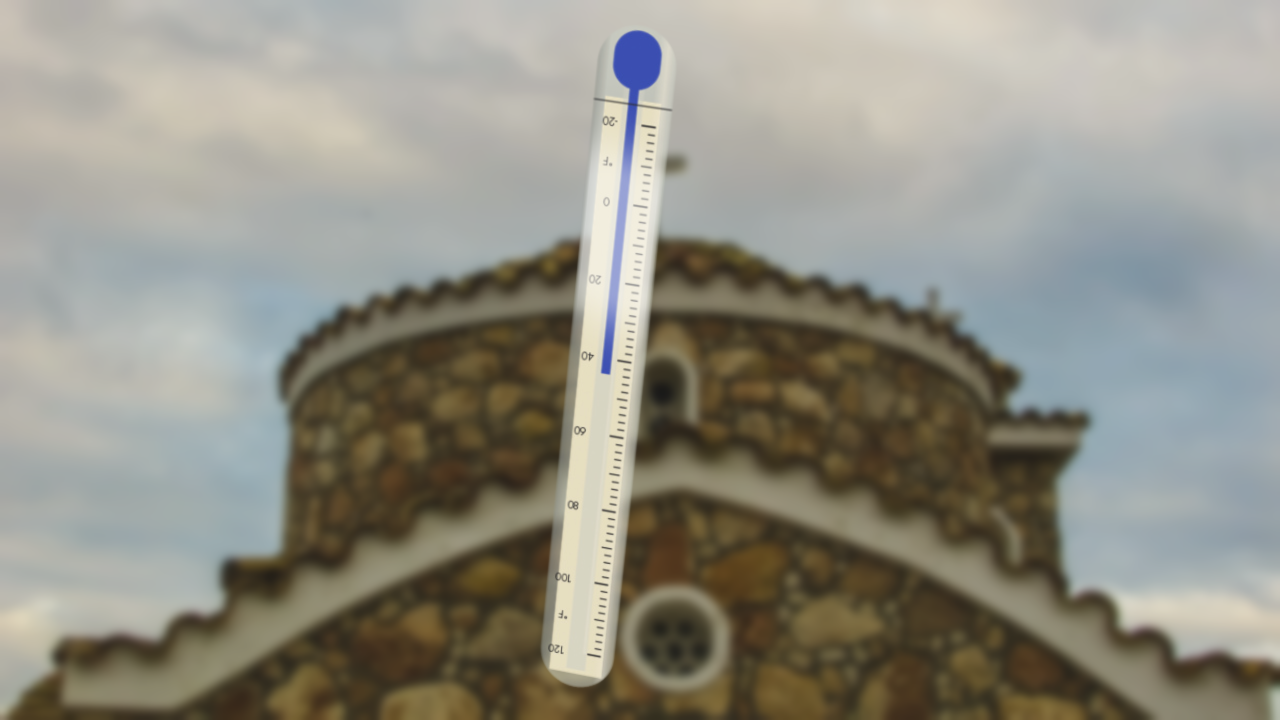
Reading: value=44 unit=°F
